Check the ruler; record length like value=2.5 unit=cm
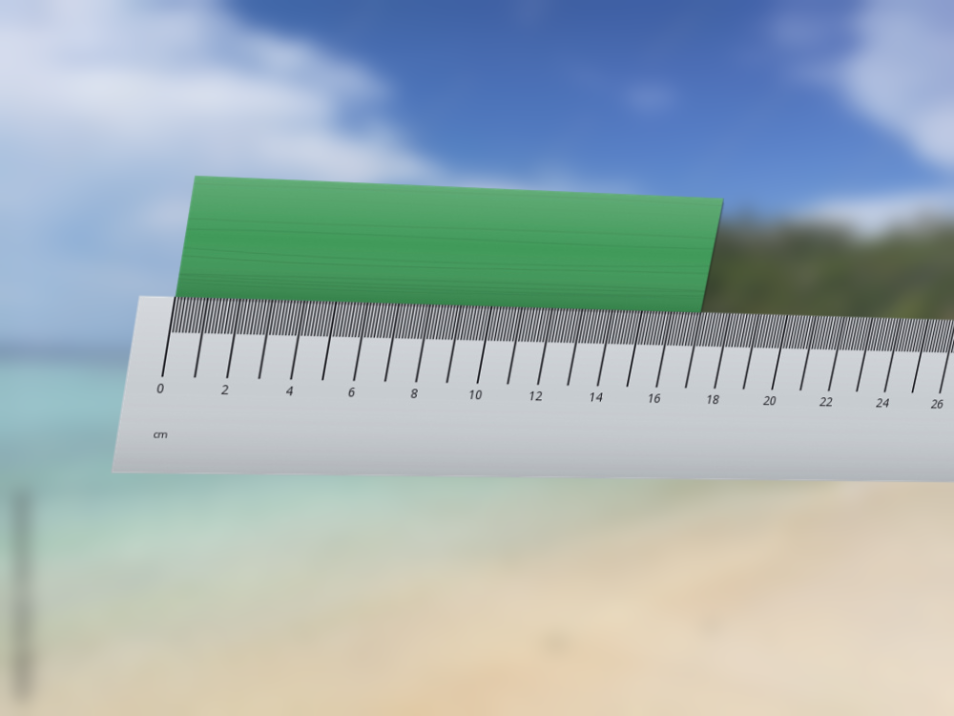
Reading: value=17 unit=cm
